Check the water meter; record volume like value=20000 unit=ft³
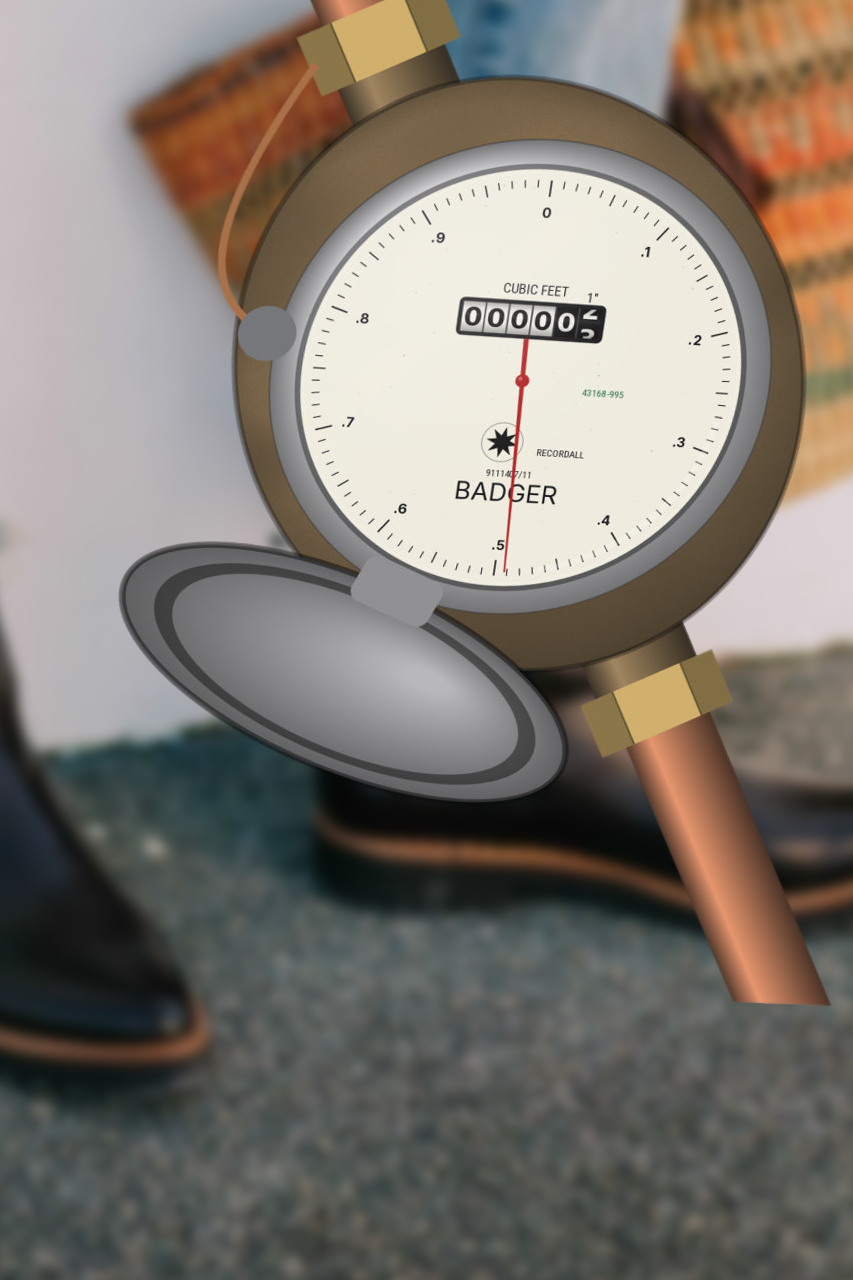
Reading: value=2.49 unit=ft³
